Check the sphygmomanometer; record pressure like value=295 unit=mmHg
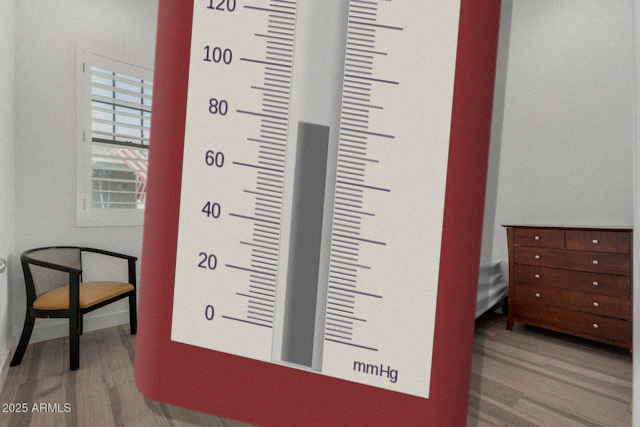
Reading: value=80 unit=mmHg
